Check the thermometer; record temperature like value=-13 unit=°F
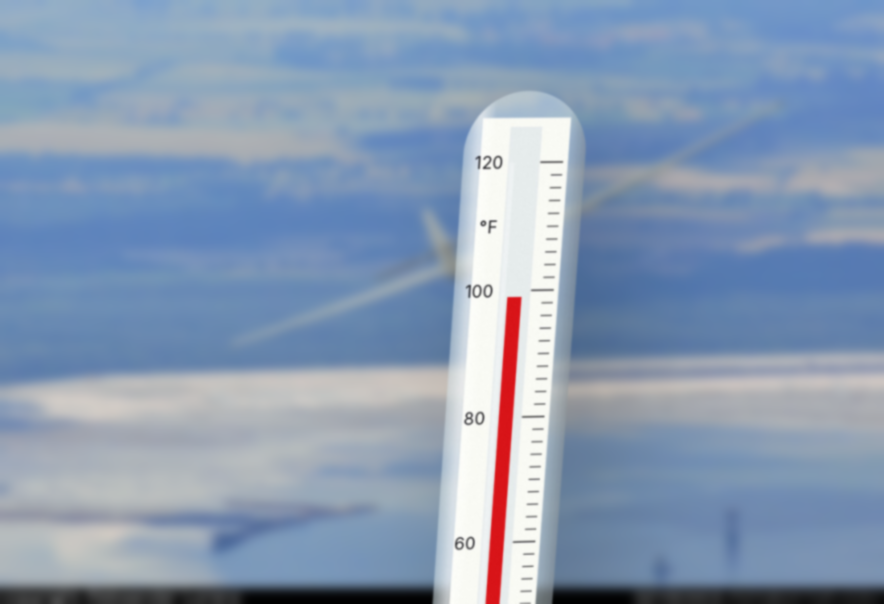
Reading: value=99 unit=°F
